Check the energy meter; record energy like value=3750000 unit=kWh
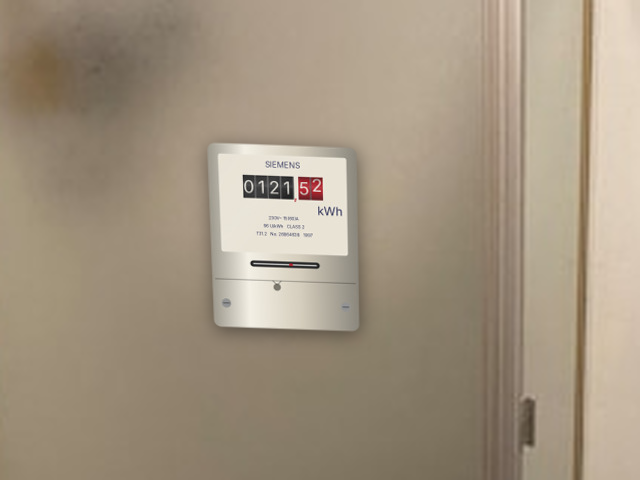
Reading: value=121.52 unit=kWh
